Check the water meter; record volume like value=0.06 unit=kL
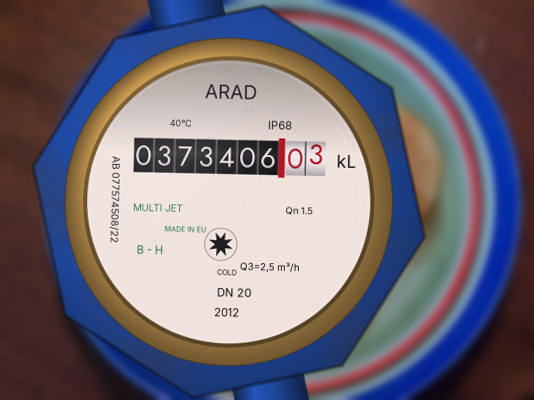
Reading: value=373406.03 unit=kL
